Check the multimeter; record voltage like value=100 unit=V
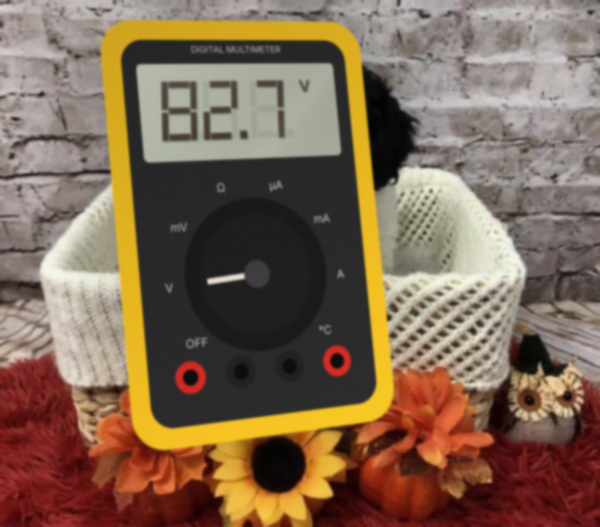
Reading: value=82.7 unit=V
